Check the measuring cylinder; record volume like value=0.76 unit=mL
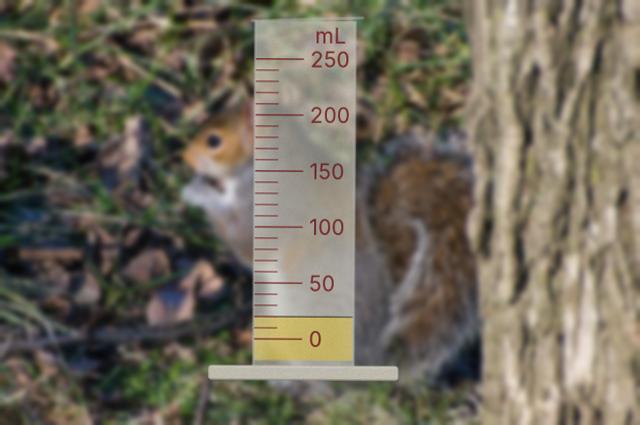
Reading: value=20 unit=mL
